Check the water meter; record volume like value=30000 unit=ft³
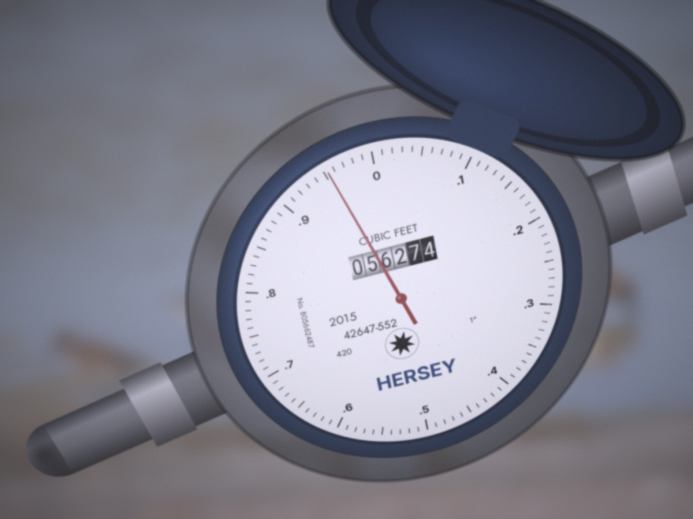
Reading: value=56273.95 unit=ft³
